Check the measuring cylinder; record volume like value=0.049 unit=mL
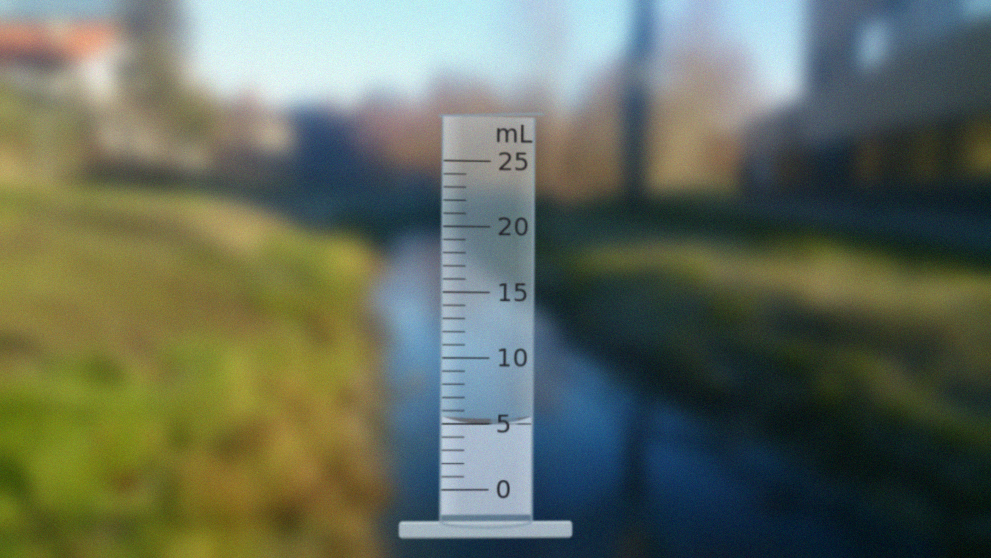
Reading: value=5 unit=mL
